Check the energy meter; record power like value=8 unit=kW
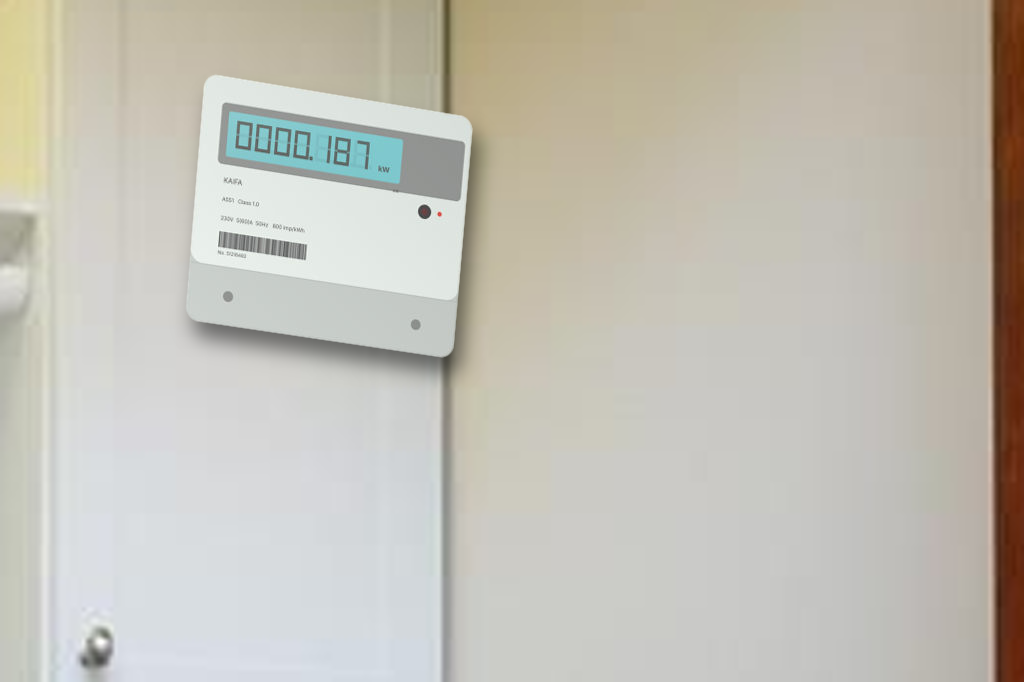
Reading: value=0.187 unit=kW
